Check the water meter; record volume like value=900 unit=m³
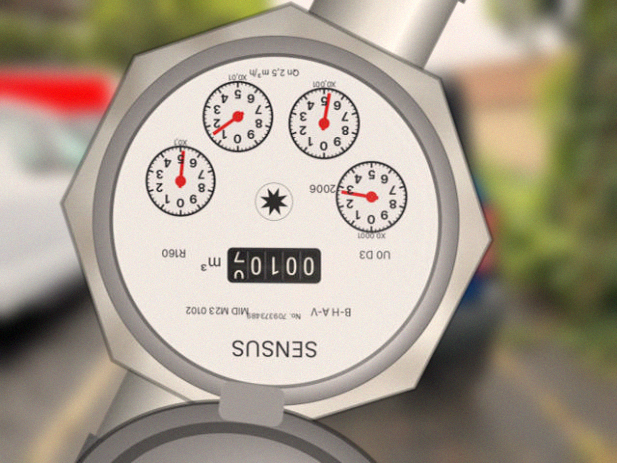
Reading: value=106.5152 unit=m³
